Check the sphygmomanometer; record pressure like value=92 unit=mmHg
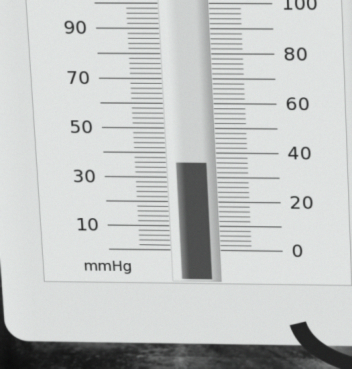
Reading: value=36 unit=mmHg
